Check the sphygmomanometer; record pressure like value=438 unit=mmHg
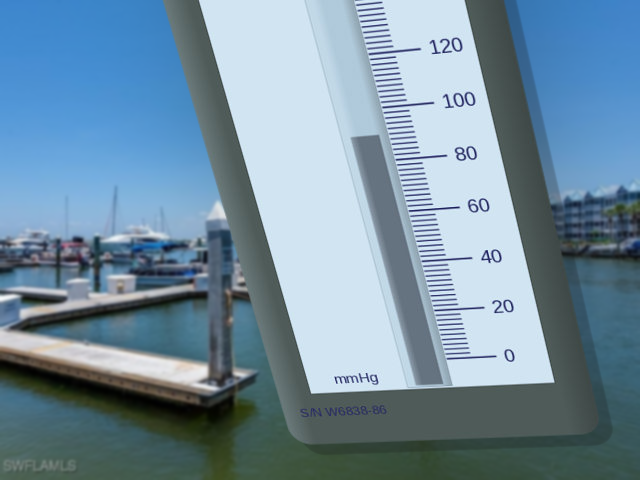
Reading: value=90 unit=mmHg
